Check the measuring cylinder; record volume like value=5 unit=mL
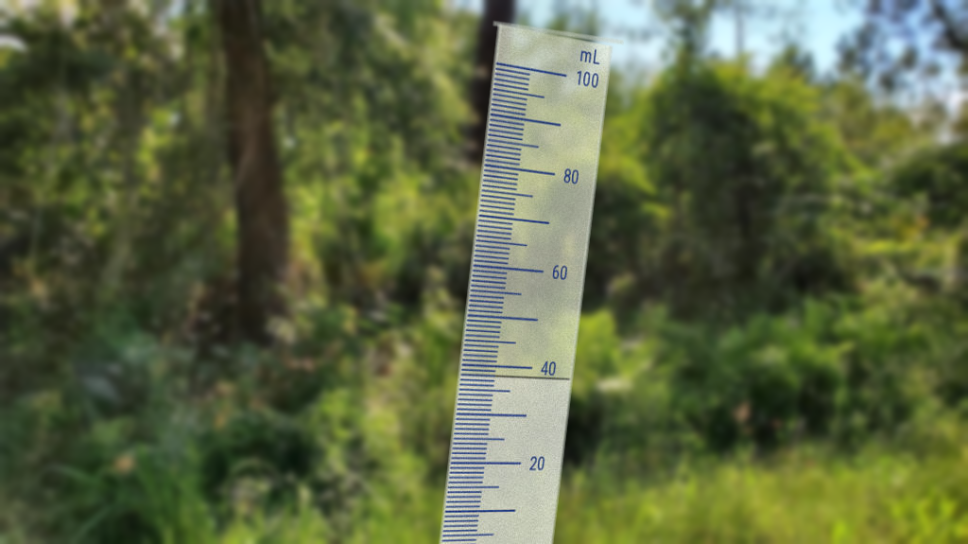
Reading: value=38 unit=mL
